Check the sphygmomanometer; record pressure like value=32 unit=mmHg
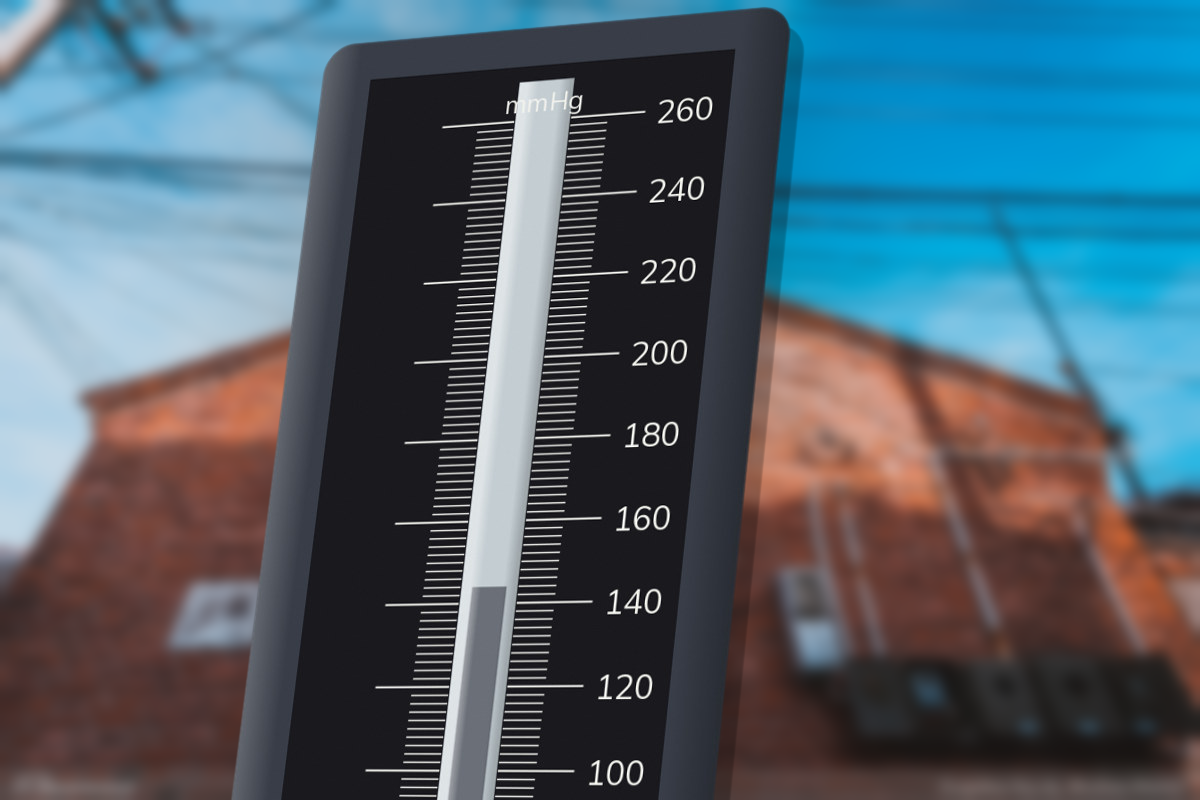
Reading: value=144 unit=mmHg
